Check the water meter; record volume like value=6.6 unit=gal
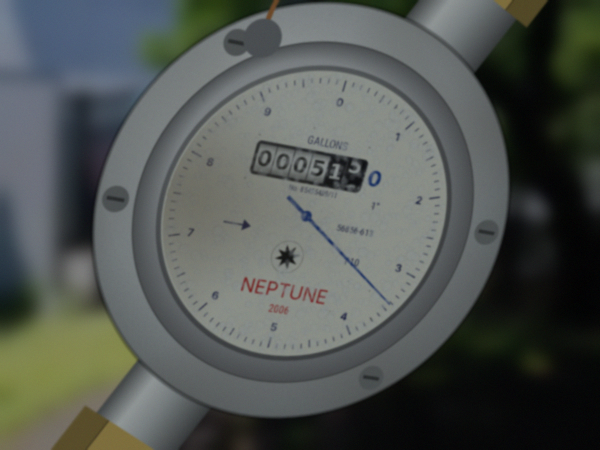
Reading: value=5153.4 unit=gal
